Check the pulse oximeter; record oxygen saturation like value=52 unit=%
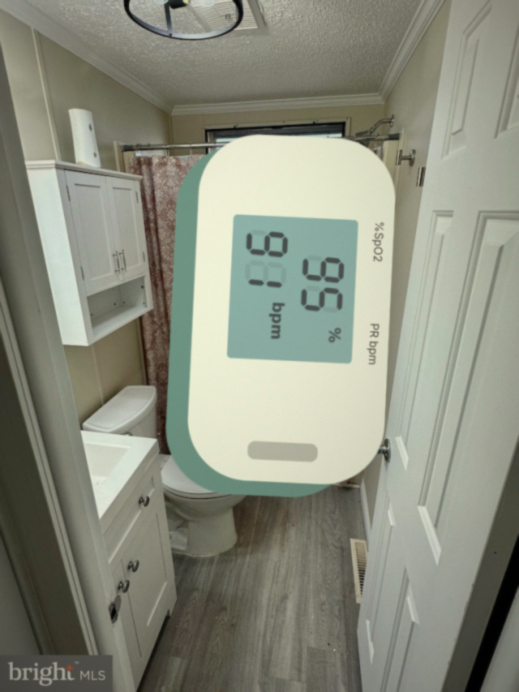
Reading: value=95 unit=%
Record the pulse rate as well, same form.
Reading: value=91 unit=bpm
